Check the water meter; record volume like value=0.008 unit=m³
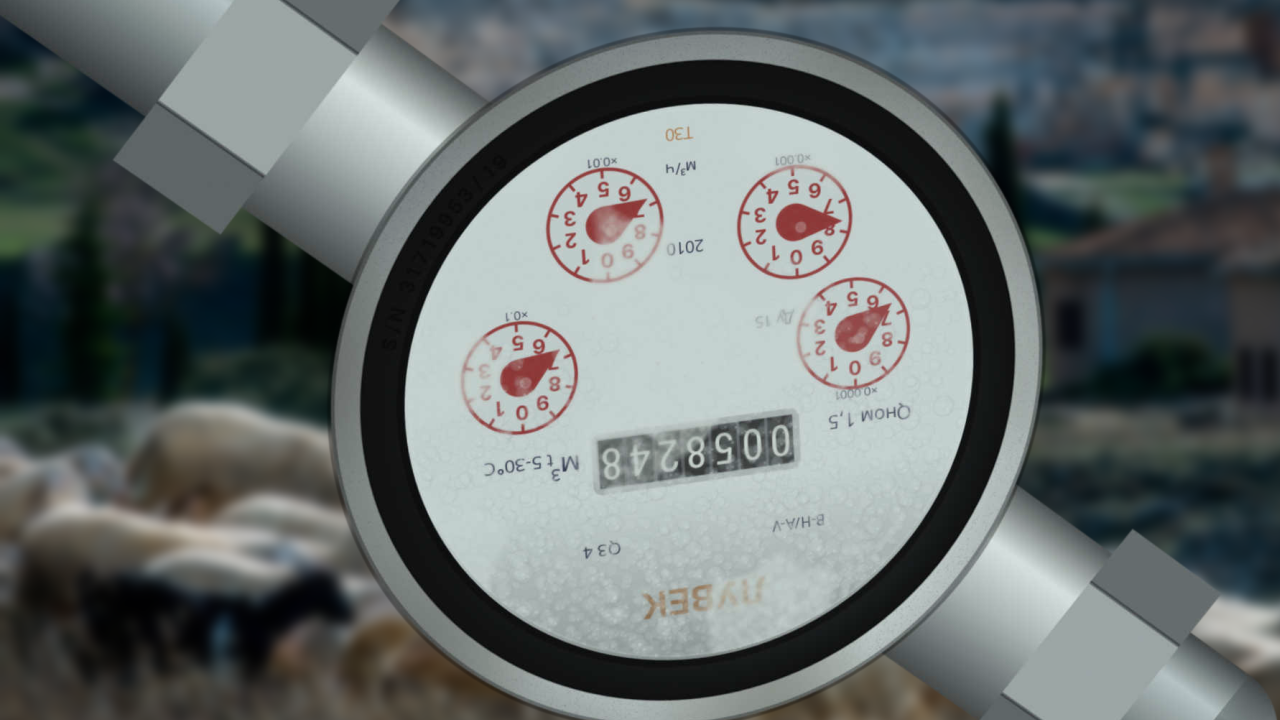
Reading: value=58248.6676 unit=m³
